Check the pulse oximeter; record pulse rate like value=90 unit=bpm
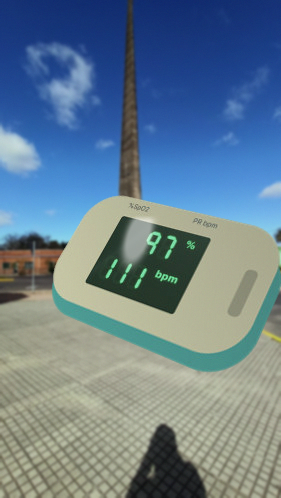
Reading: value=111 unit=bpm
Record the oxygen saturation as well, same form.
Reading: value=97 unit=%
